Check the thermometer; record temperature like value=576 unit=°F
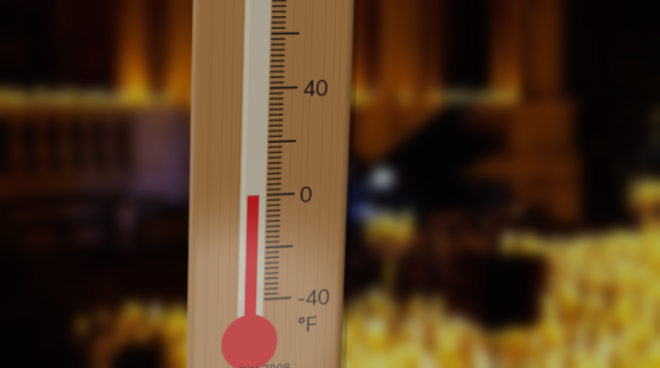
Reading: value=0 unit=°F
